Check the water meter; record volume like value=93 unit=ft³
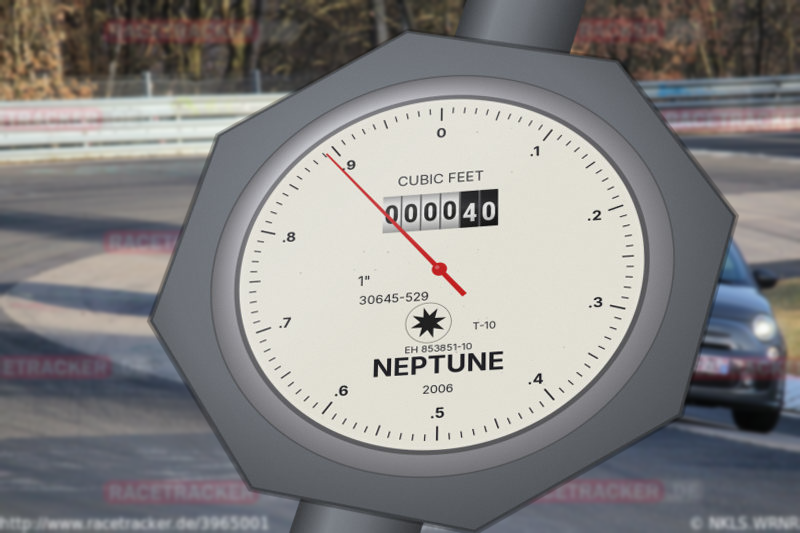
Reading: value=39.89 unit=ft³
